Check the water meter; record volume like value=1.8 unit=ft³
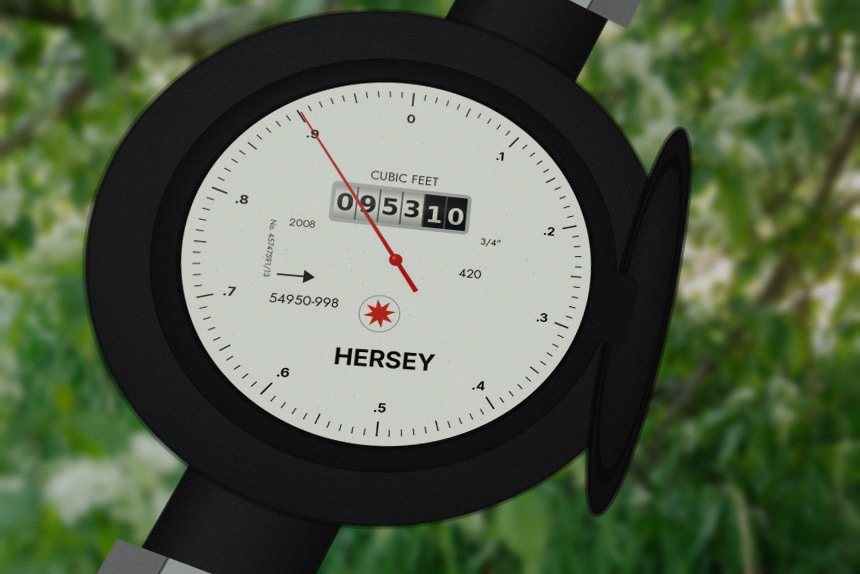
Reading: value=95309.90 unit=ft³
